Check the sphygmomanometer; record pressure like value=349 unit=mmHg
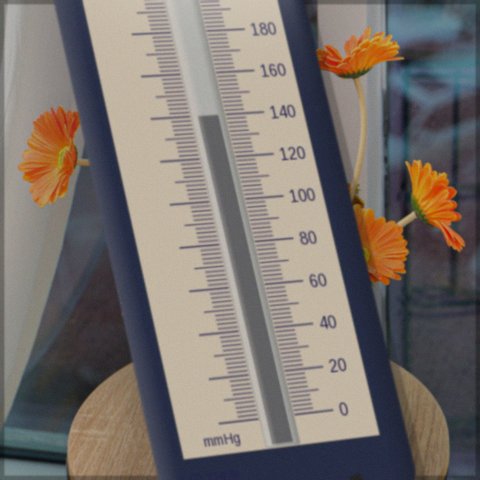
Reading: value=140 unit=mmHg
